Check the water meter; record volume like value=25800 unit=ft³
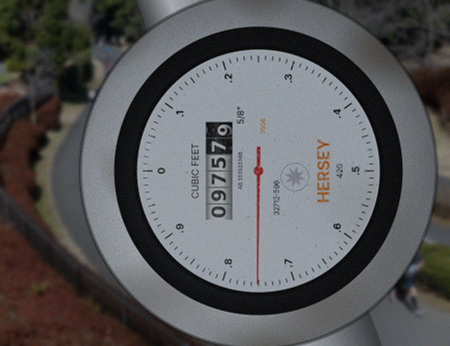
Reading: value=97578.75 unit=ft³
